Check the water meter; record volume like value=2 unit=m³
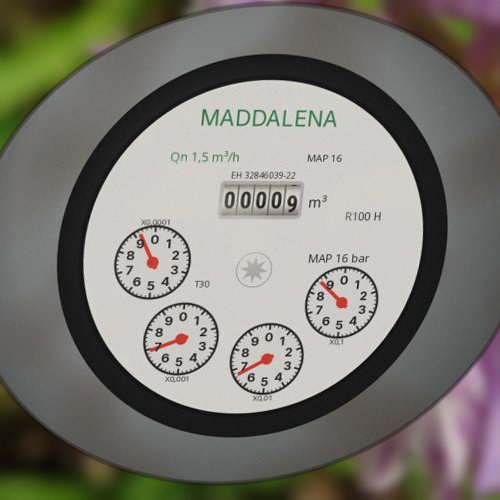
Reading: value=8.8669 unit=m³
